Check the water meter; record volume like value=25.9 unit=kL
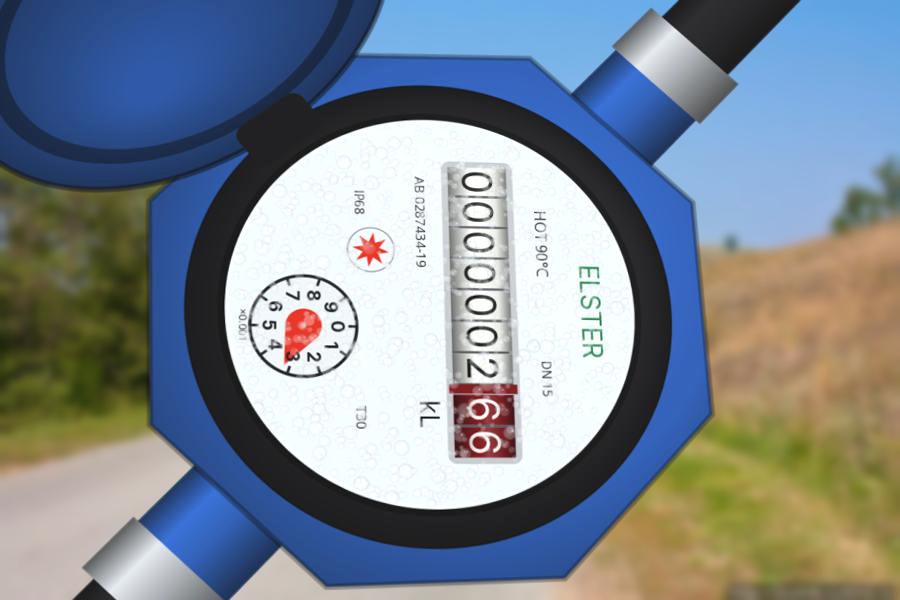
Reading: value=2.663 unit=kL
